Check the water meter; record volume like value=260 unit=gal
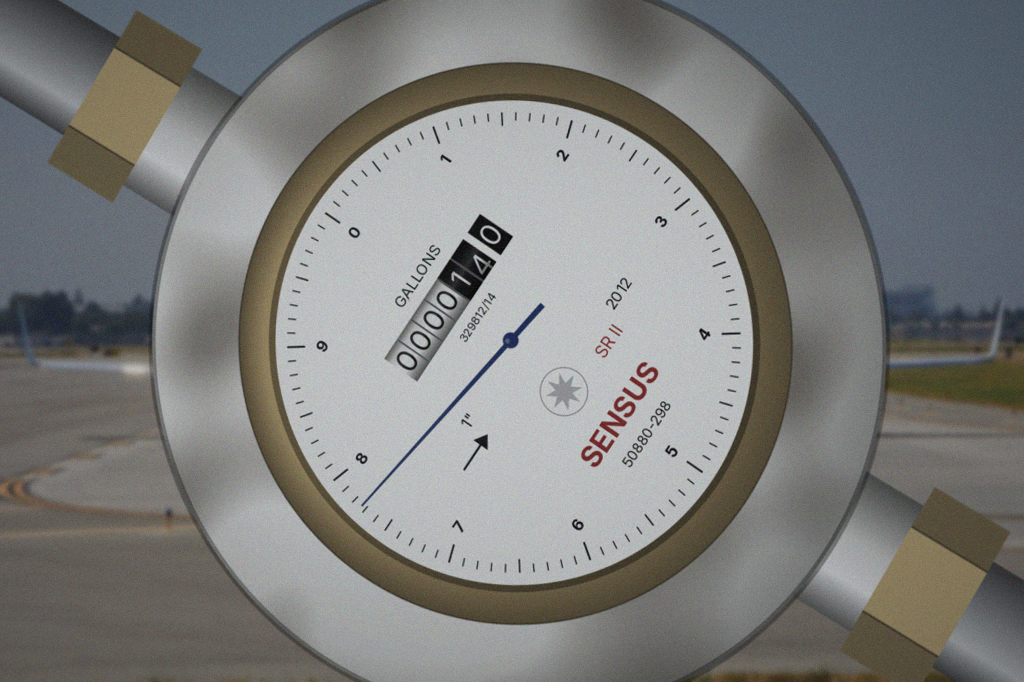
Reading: value=137.7 unit=gal
